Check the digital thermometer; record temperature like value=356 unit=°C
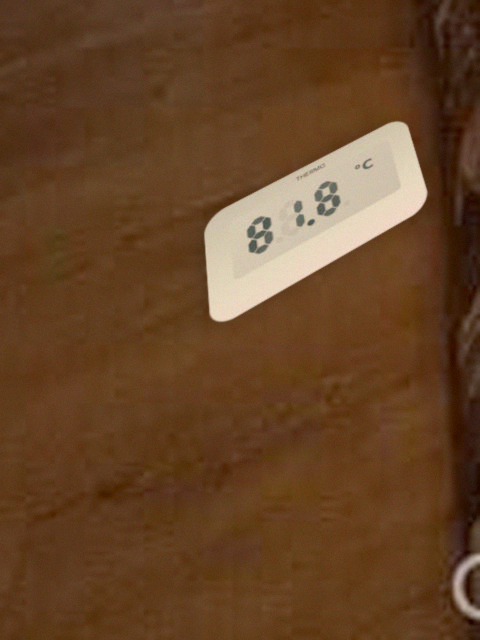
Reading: value=81.8 unit=°C
